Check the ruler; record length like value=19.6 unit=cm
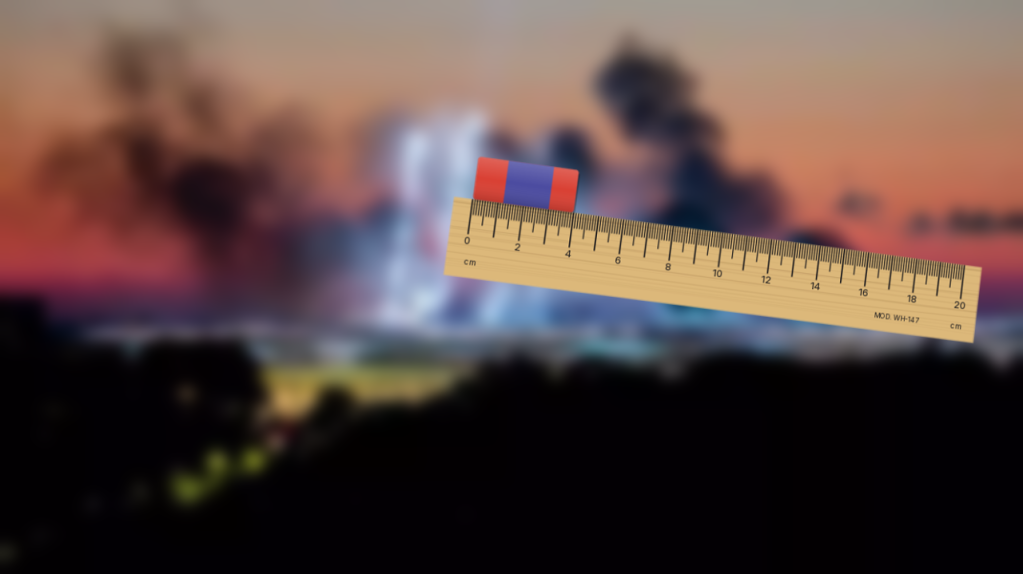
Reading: value=4 unit=cm
